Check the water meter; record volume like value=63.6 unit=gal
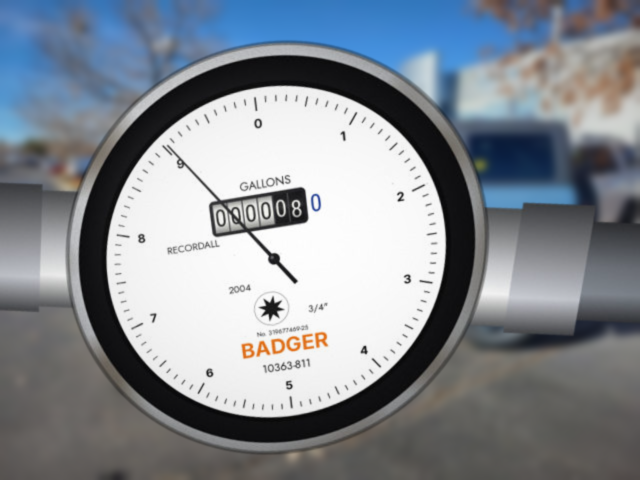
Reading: value=79.0 unit=gal
